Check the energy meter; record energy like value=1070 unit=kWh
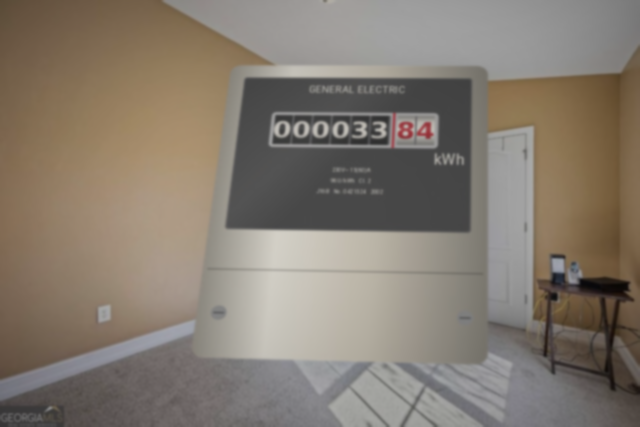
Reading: value=33.84 unit=kWh
